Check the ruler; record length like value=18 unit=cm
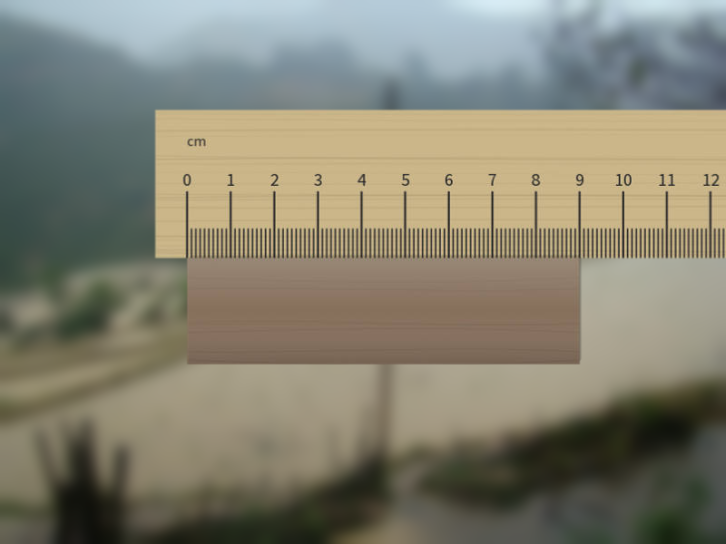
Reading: value=9 unit=cm
